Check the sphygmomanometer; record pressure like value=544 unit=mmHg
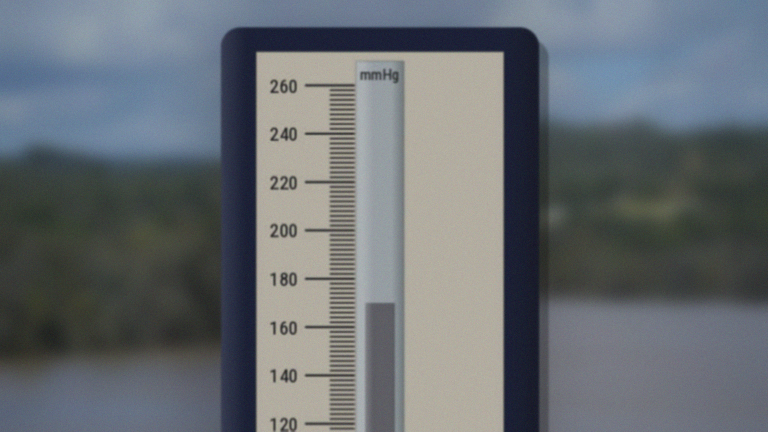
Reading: value=170 unit=mmHg
